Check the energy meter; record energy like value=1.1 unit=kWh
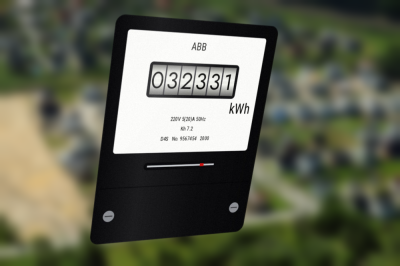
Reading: value=32331 unit=kWh
